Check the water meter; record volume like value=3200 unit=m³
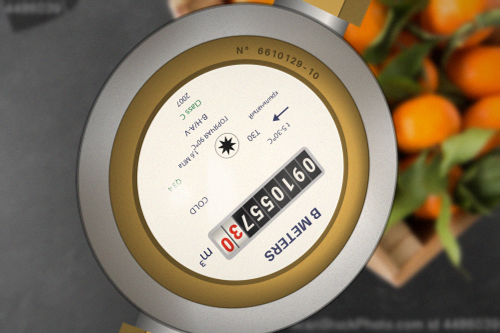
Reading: value=910557.30 unit=m³
